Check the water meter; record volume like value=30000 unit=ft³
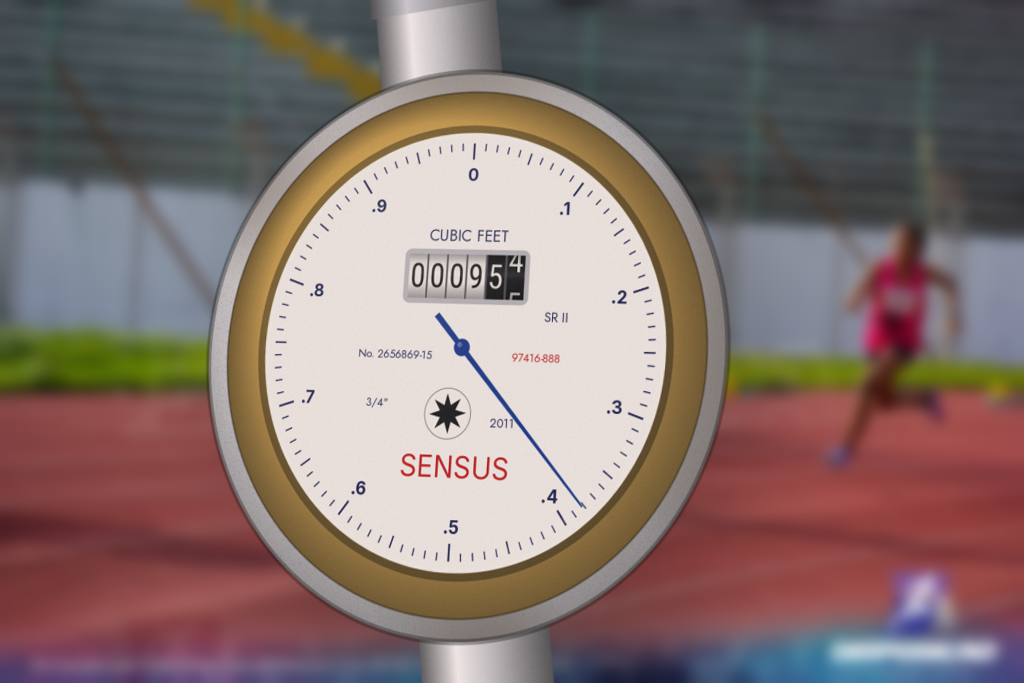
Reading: value=954.38 unit=ft³
